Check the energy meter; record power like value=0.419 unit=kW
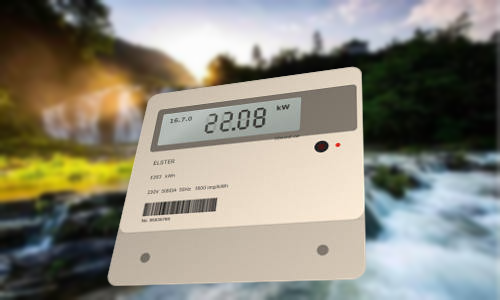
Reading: value=22.08 unit=kW
